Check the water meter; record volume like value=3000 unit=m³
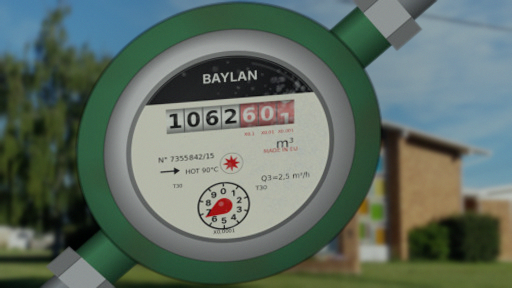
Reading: value=1062.6006 unit=m³
